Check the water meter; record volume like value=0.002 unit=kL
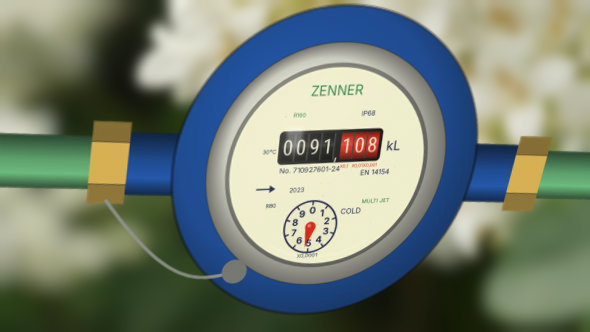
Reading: value=91.1085 unit=kL
